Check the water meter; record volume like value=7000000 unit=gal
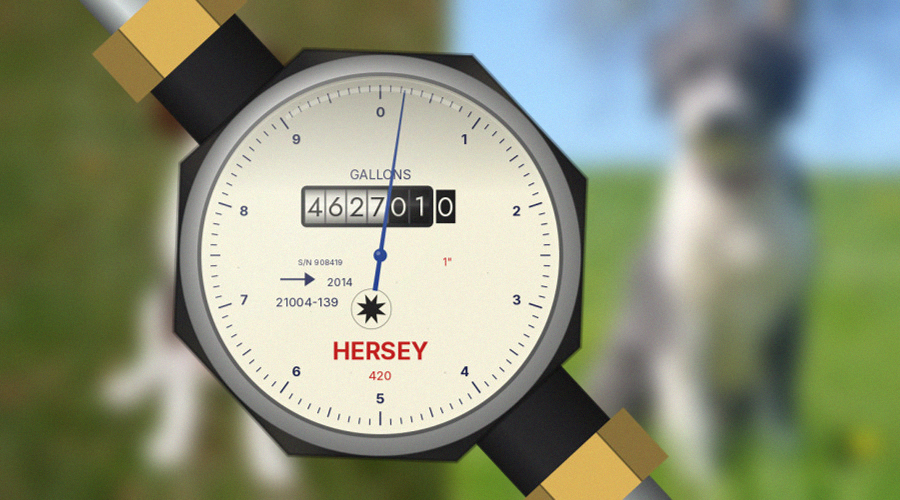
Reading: value=4627010.2 unit=gal
